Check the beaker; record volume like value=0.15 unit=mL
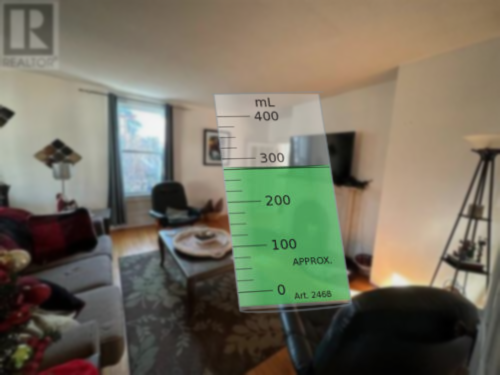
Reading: value=275 unit=mL
